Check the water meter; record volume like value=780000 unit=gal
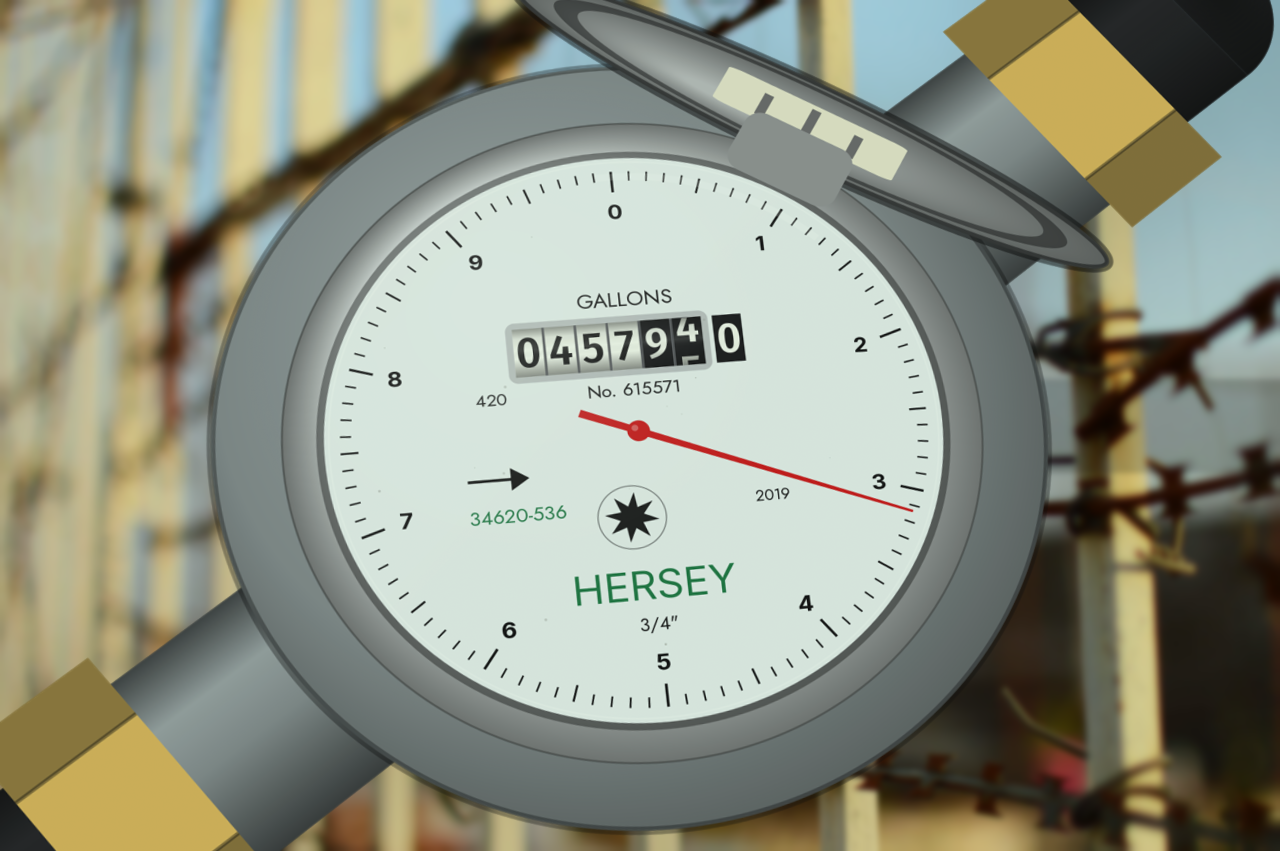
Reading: value=457943.1 unit=gal
